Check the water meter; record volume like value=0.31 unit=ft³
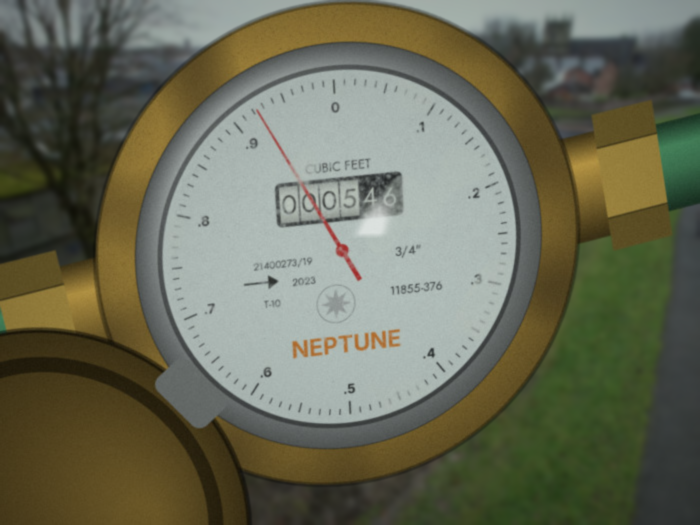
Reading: value=545.92 unit=ft³
